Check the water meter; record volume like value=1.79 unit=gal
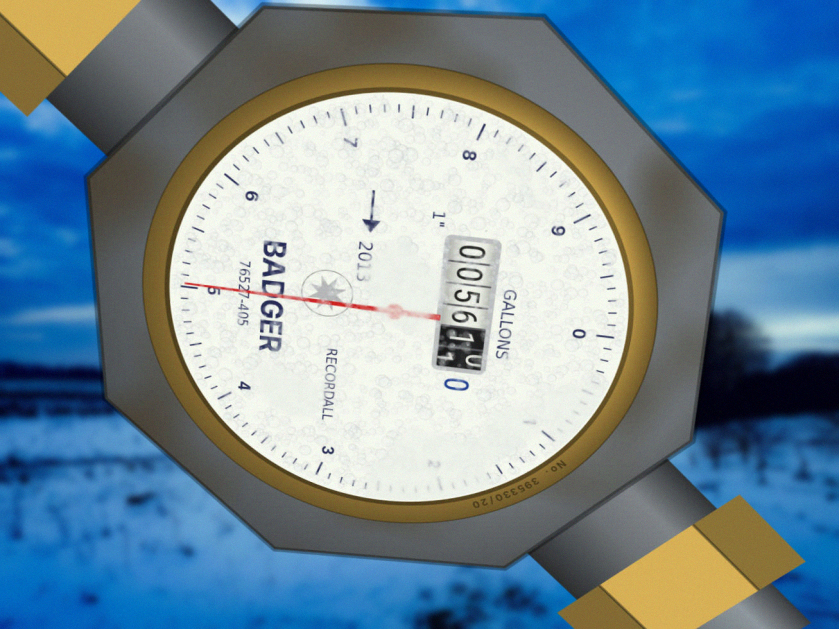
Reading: value=56105.0 unit=gal
